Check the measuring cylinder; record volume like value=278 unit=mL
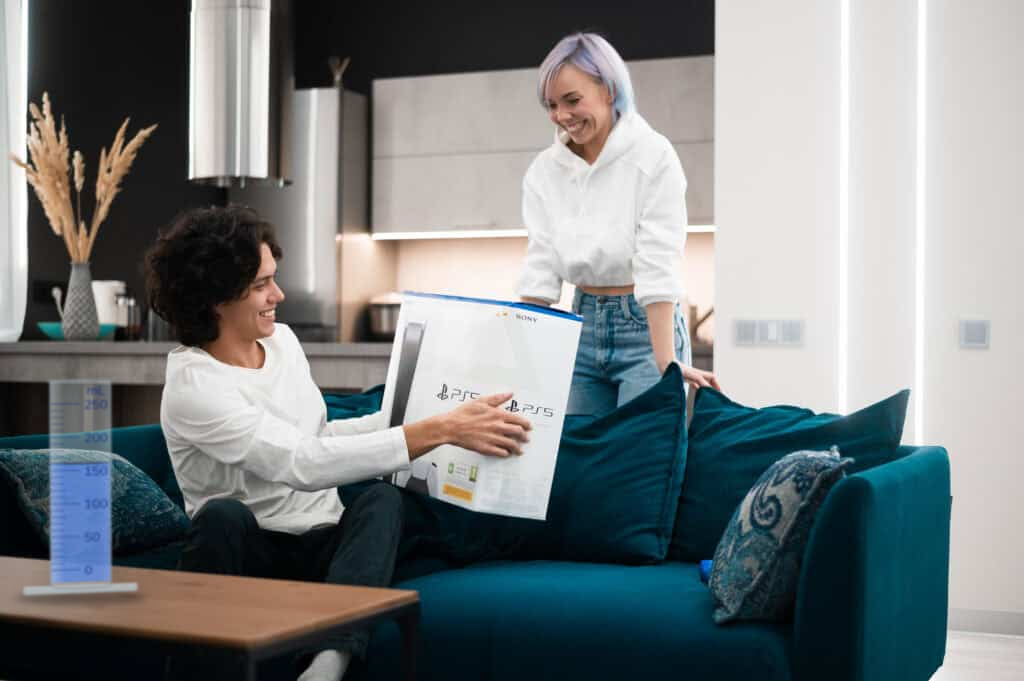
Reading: value=160 unit=mL
